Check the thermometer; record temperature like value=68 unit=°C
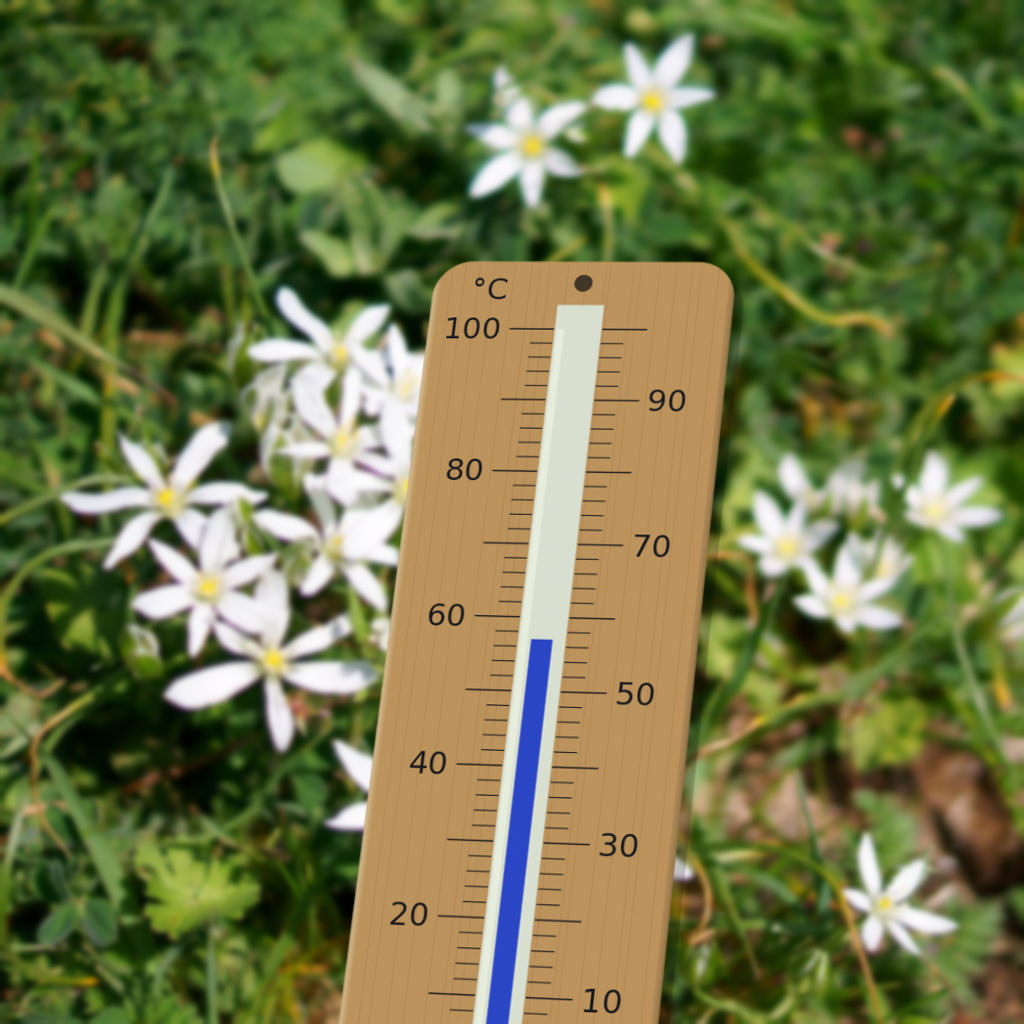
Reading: value=57 unit=°C
